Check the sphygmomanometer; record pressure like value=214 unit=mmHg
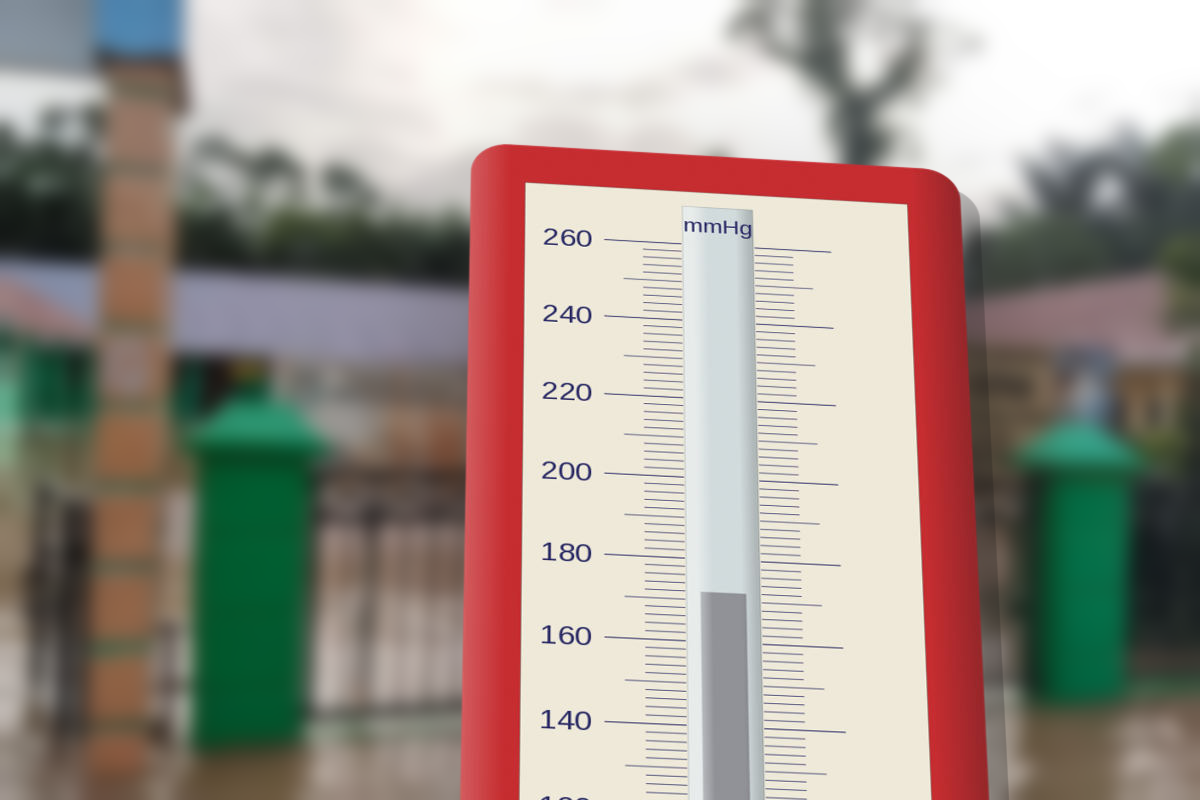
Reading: value=172 unit=mmHg
